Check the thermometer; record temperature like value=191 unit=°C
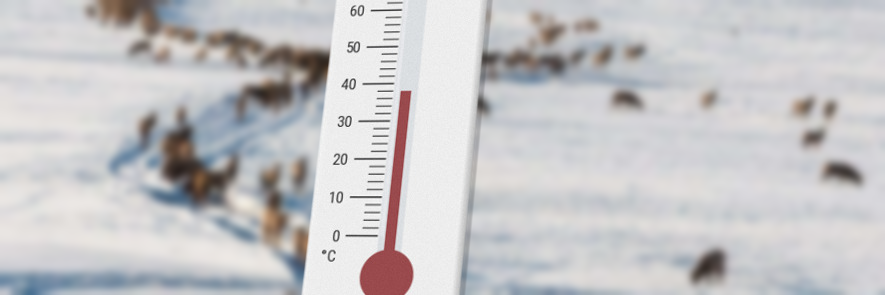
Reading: value=38 unit=°C
